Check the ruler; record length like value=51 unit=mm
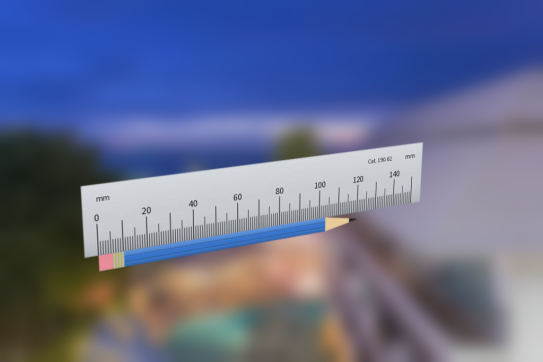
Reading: value=120 unit=mm
